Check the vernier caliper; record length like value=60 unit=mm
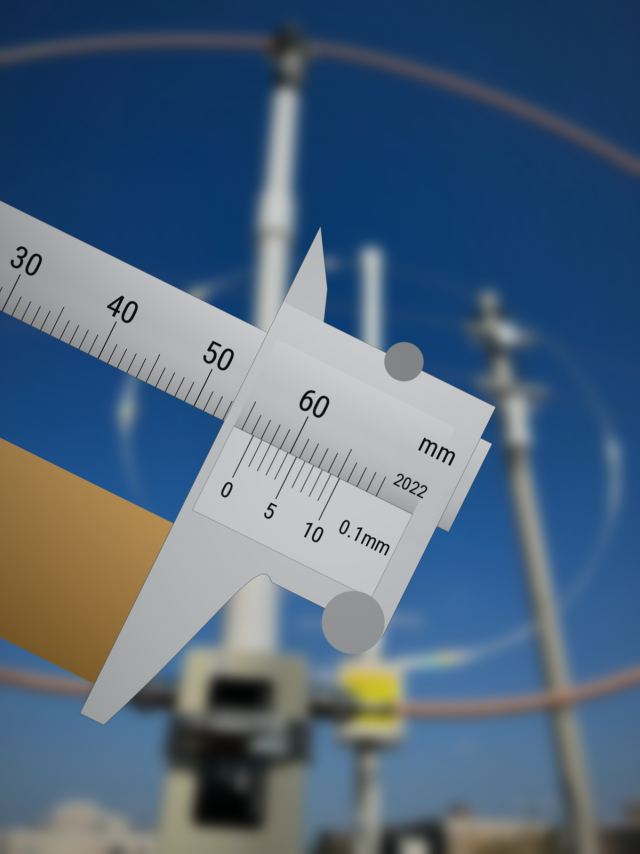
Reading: value=56.2 unit=mm
